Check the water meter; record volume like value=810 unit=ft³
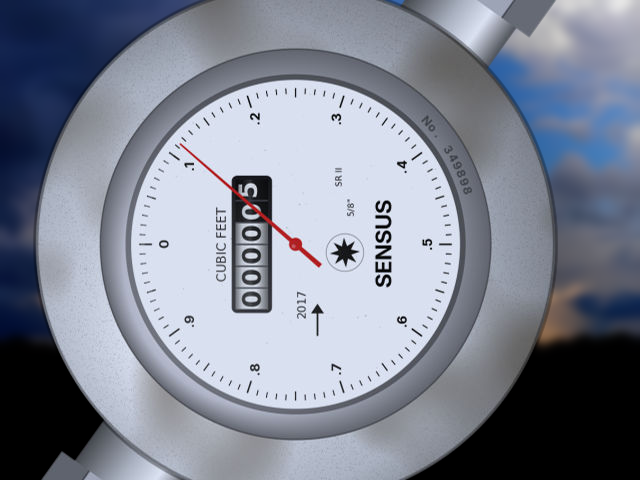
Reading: value=5.11 unit=ft³
